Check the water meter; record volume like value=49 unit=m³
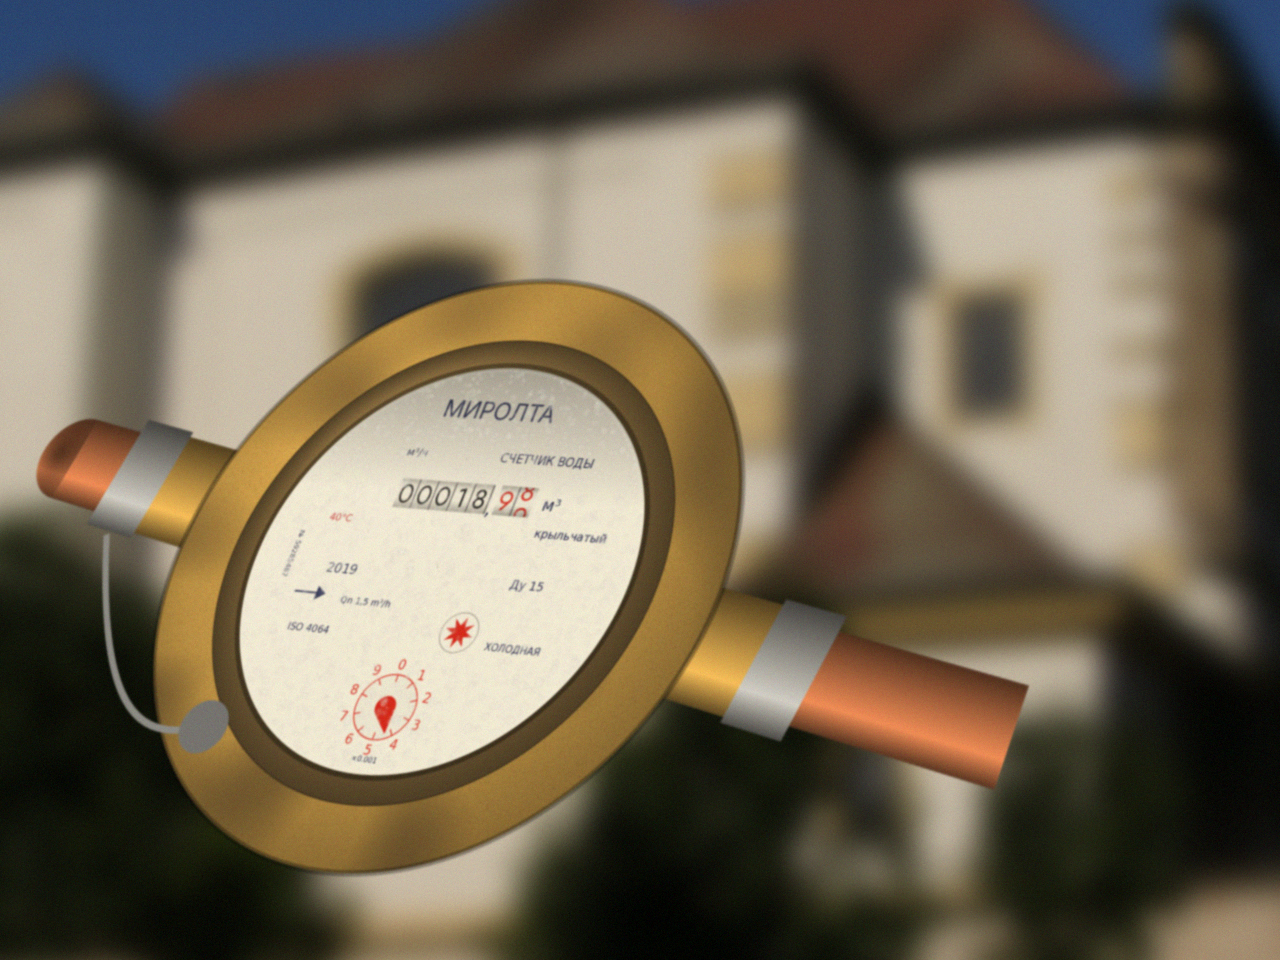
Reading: value=18.984 unit=m³
